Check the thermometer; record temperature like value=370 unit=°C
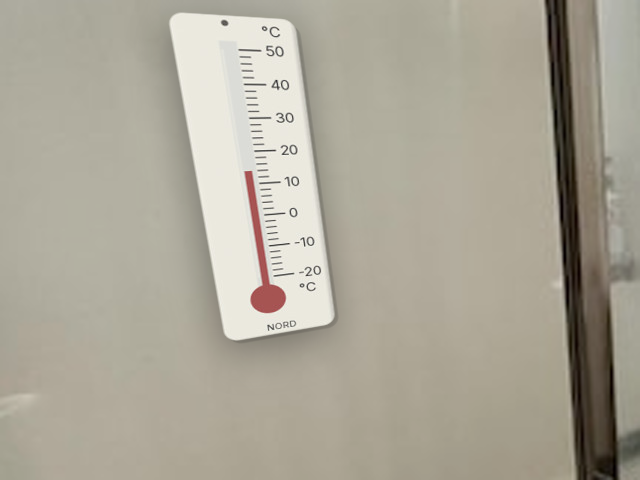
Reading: value=14 unit=°C
